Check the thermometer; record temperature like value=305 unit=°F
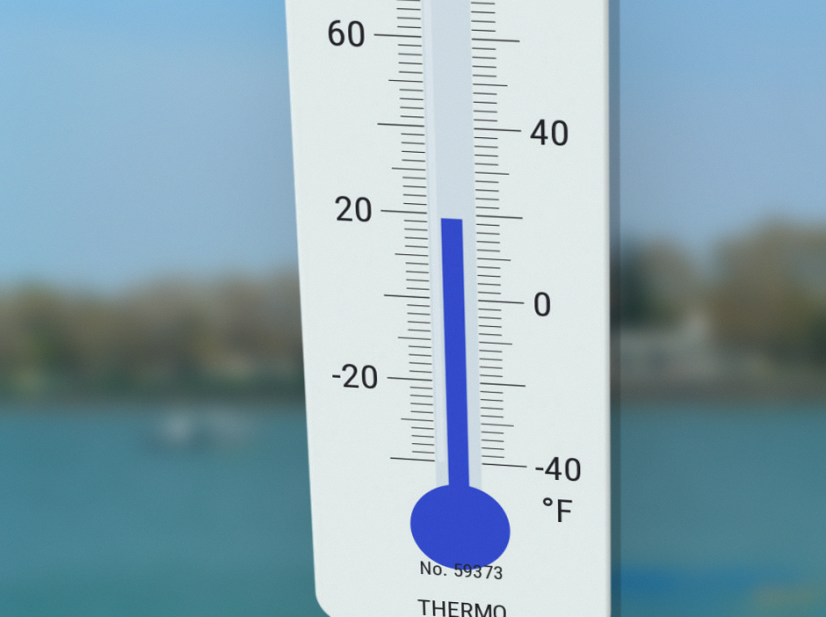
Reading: value=19 unit=°F
